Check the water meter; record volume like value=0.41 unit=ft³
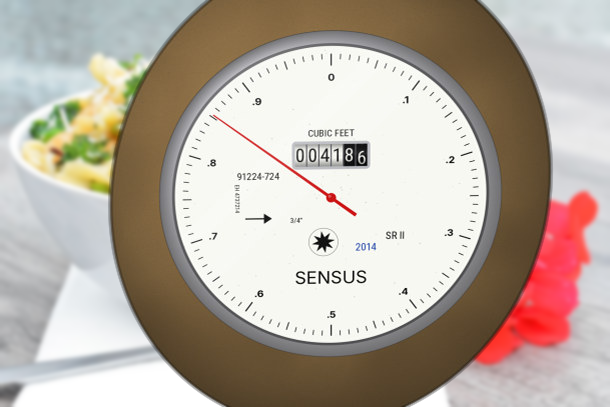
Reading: value=4185.85 unit=ft³
